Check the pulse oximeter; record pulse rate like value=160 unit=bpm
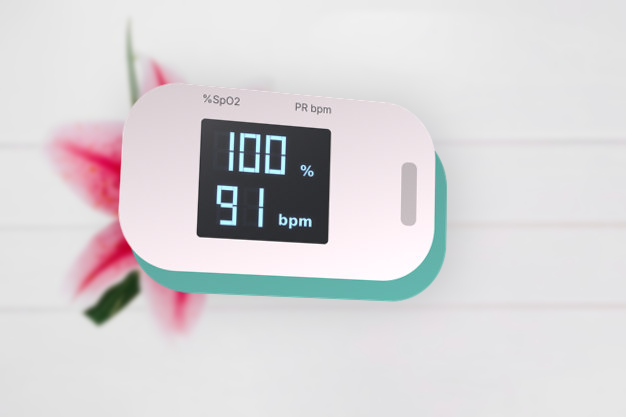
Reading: value=91 unit=bpm
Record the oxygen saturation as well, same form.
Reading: value=100 unit=%
